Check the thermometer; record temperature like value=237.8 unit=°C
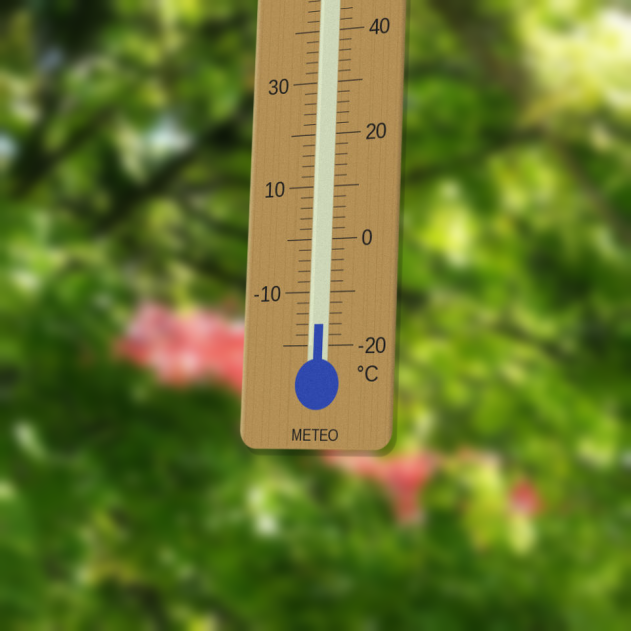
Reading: value=-16 unit=°C
